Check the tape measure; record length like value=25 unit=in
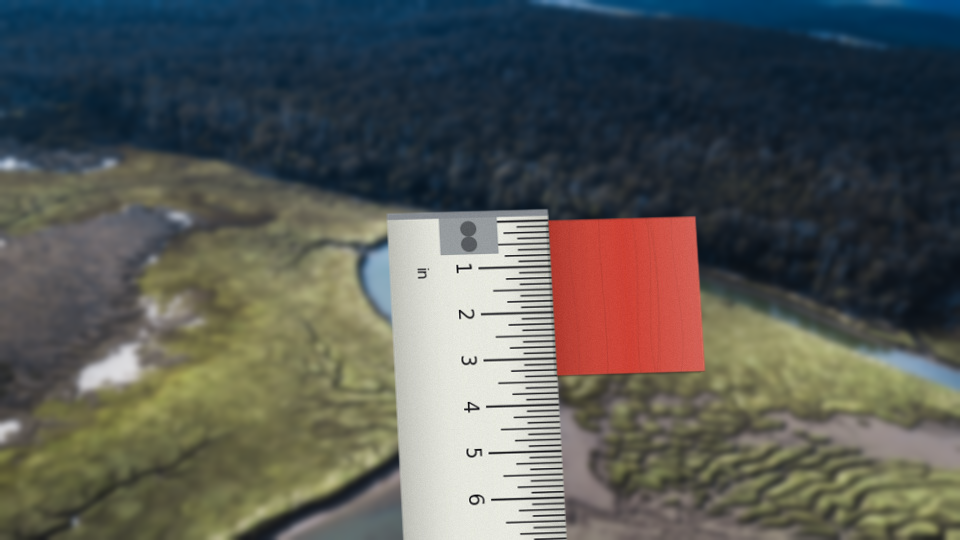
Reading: value=3.375 unit=in
